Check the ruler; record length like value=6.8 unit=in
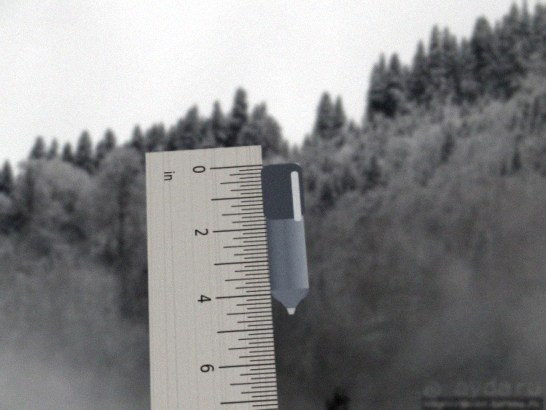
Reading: value=4.625 unit=in
